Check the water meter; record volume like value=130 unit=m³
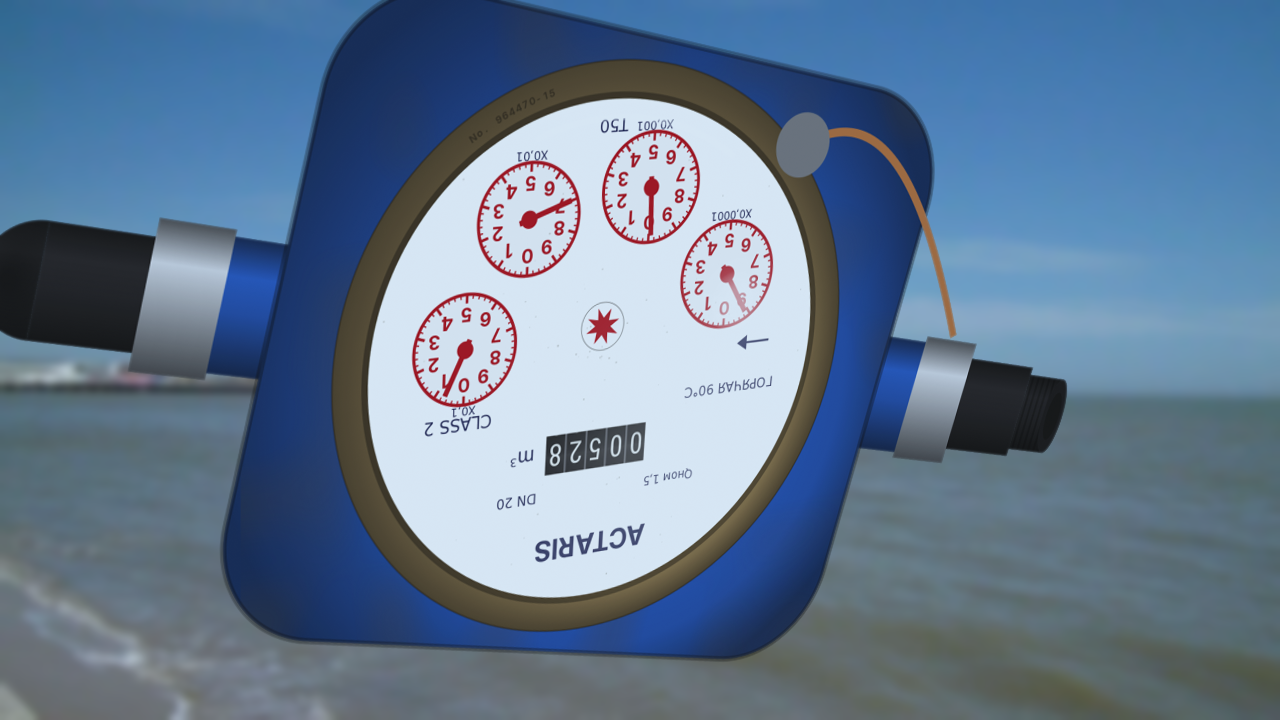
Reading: value=528.0699 unit=m³
